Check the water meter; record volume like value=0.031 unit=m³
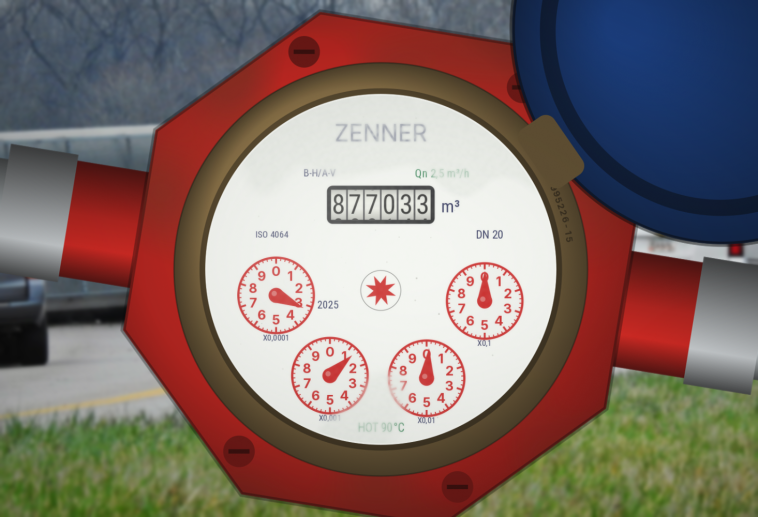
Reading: value=877033.0013 unit=m³
